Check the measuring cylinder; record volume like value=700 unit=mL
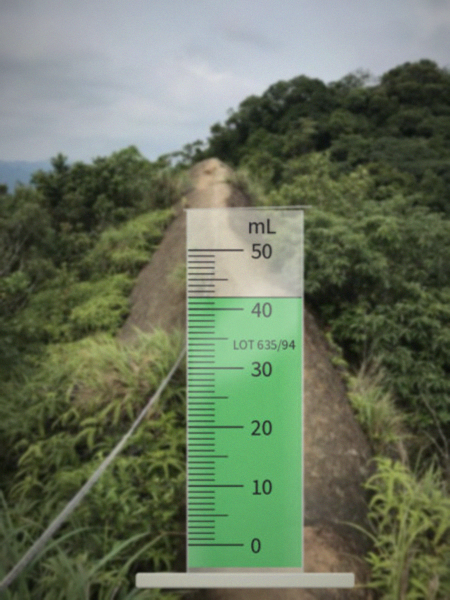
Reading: value=42 unit=mL
